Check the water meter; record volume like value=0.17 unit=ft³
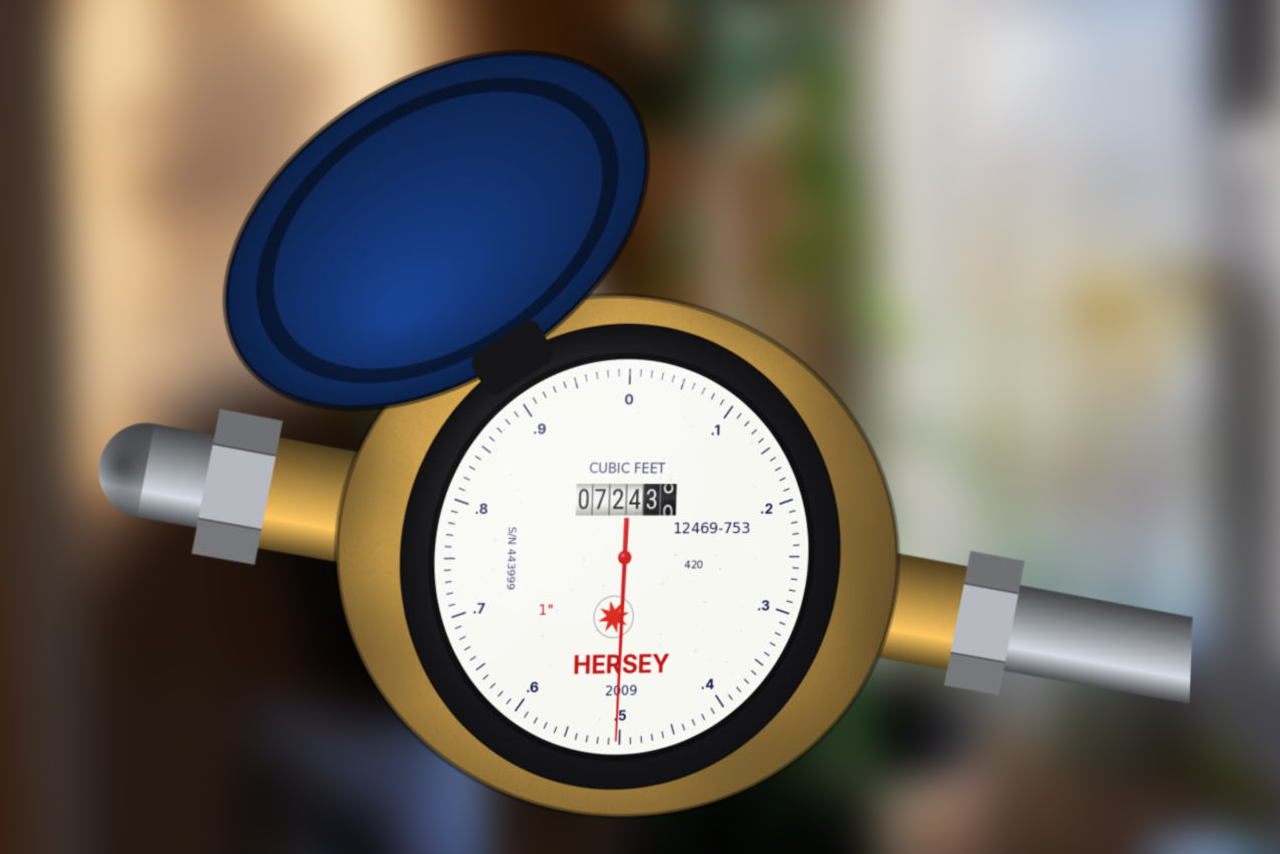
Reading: value=72438.50 unit=ft³
